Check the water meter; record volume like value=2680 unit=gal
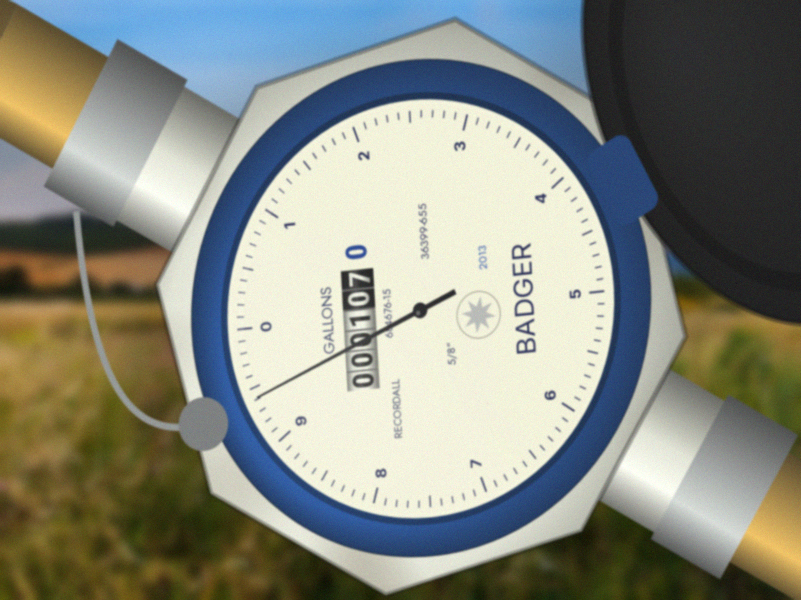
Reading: value=1069.4 unit=gal
